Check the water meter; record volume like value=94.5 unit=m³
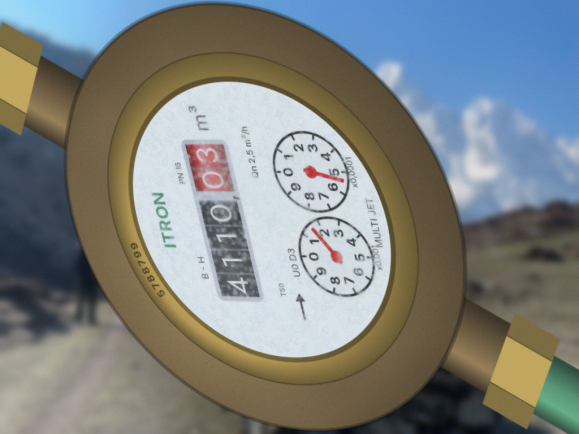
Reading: value=4110.0315 unit=m³
